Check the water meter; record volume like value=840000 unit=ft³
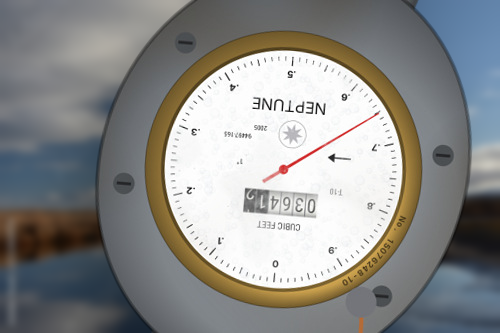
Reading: value=36411.65 unit=ft³
